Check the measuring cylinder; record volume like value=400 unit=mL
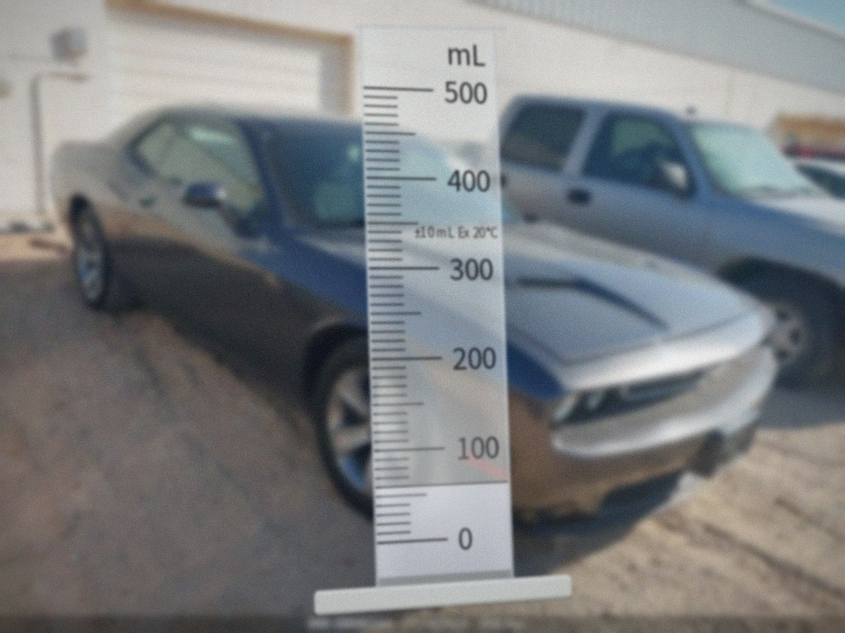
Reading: value=60 unit=mL
